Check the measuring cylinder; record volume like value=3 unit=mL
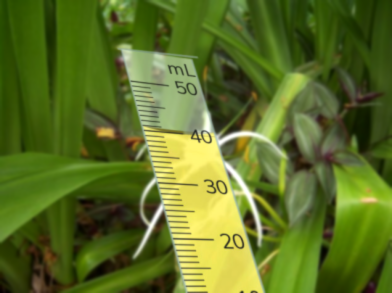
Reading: value=40 unit=mL
